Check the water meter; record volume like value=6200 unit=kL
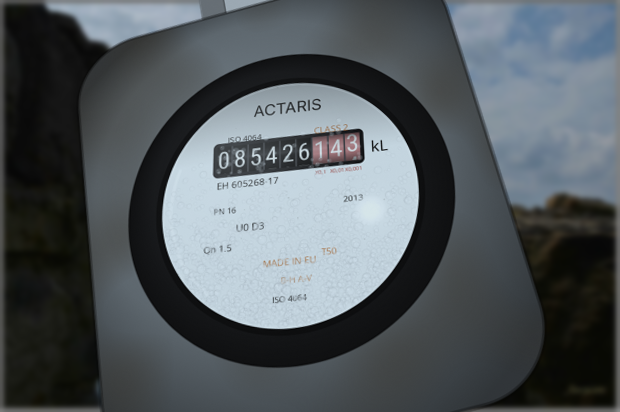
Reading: value=85426.143 unit=kL
